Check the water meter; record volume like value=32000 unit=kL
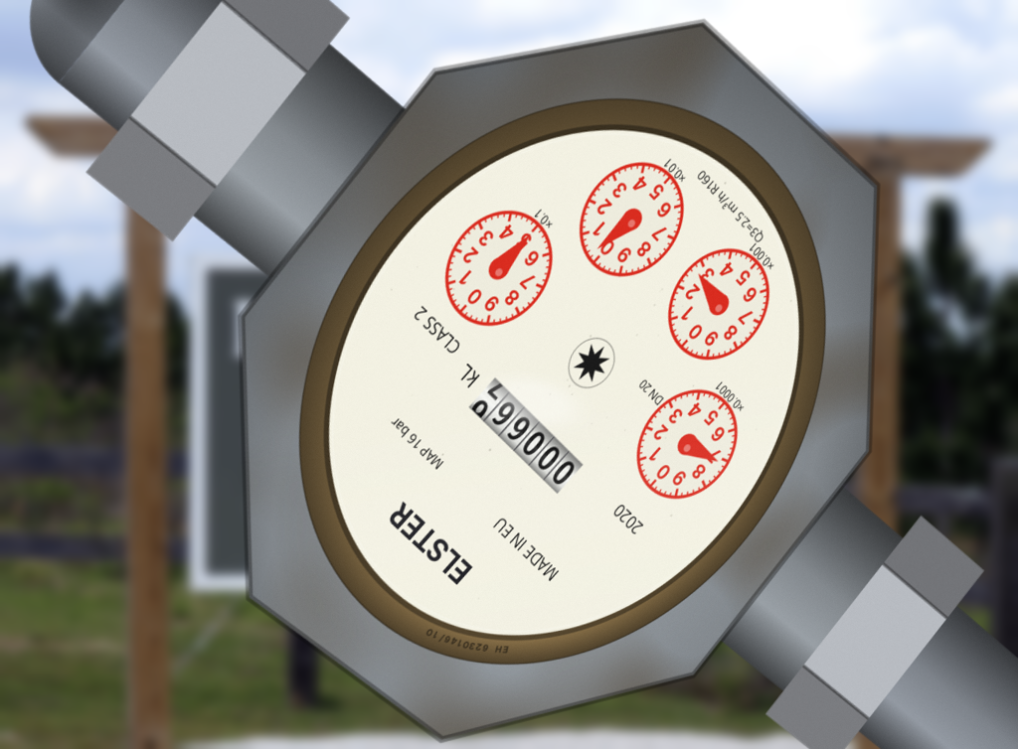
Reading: value=666.5027 unit=kL
